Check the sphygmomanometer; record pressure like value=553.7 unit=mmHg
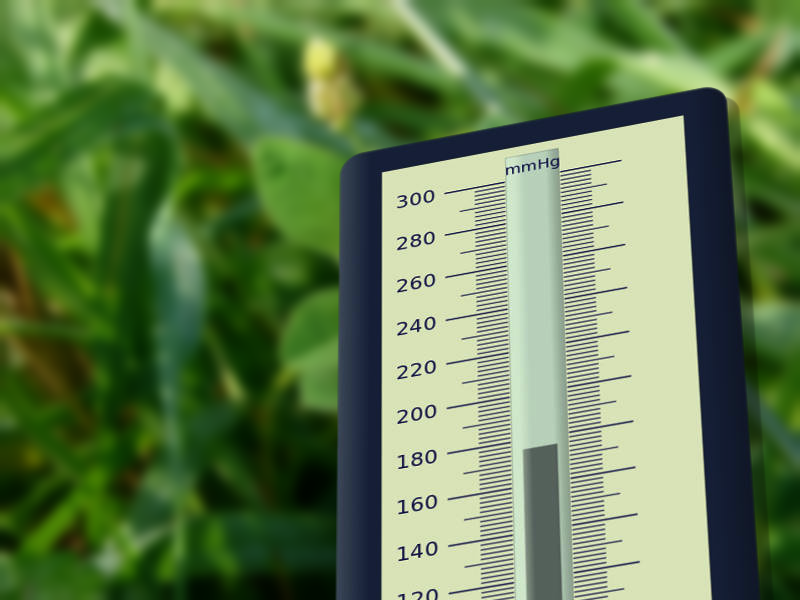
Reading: value=176 unit=mmHg
